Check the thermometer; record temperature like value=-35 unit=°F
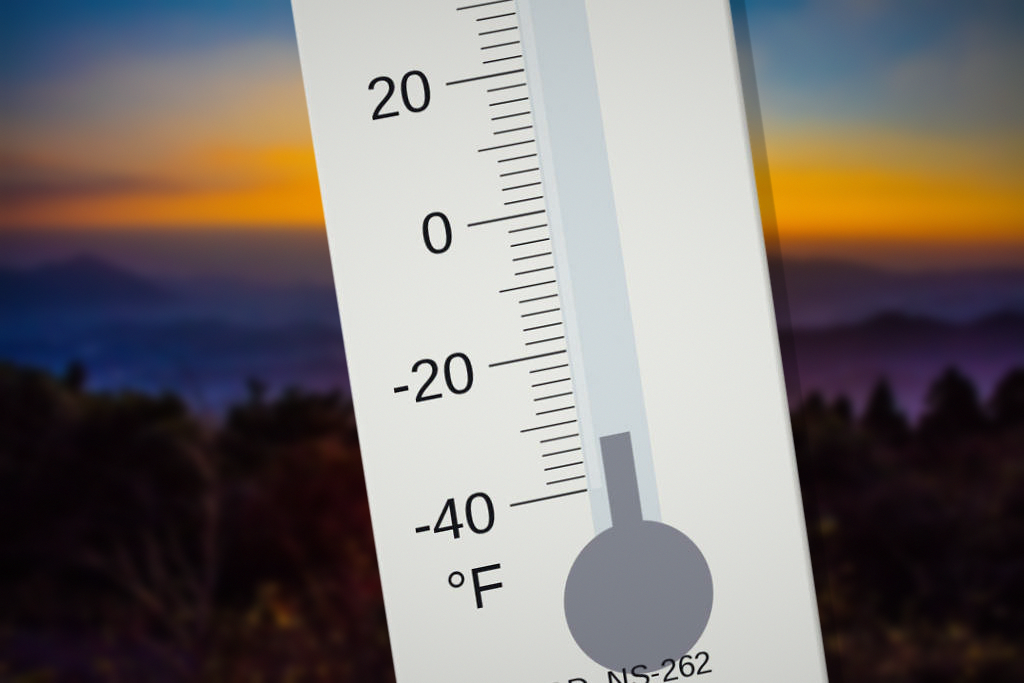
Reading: value=-33 unit=°F
